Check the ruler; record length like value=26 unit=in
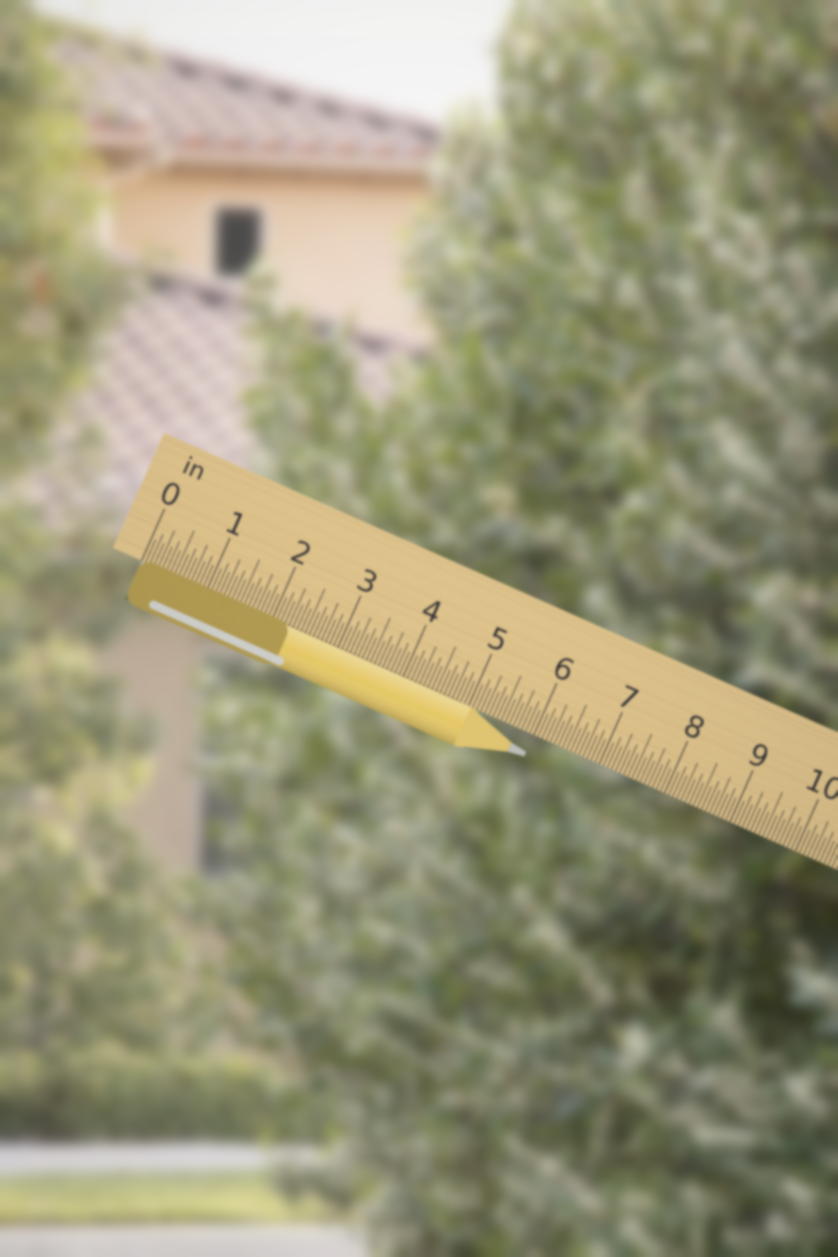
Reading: value=6 unit=in
